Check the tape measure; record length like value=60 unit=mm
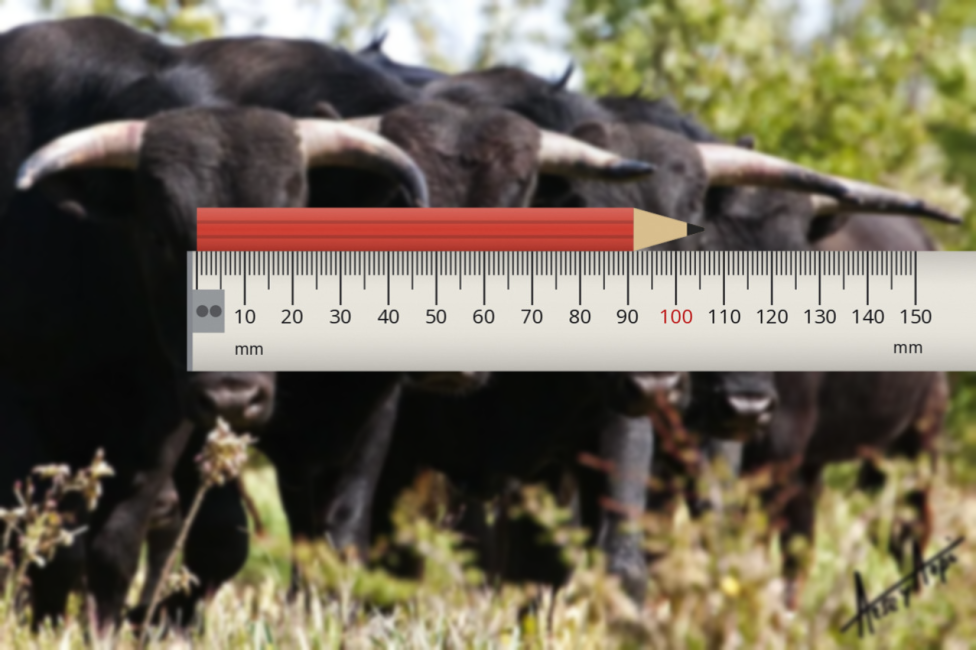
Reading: value=106 unit=mm
